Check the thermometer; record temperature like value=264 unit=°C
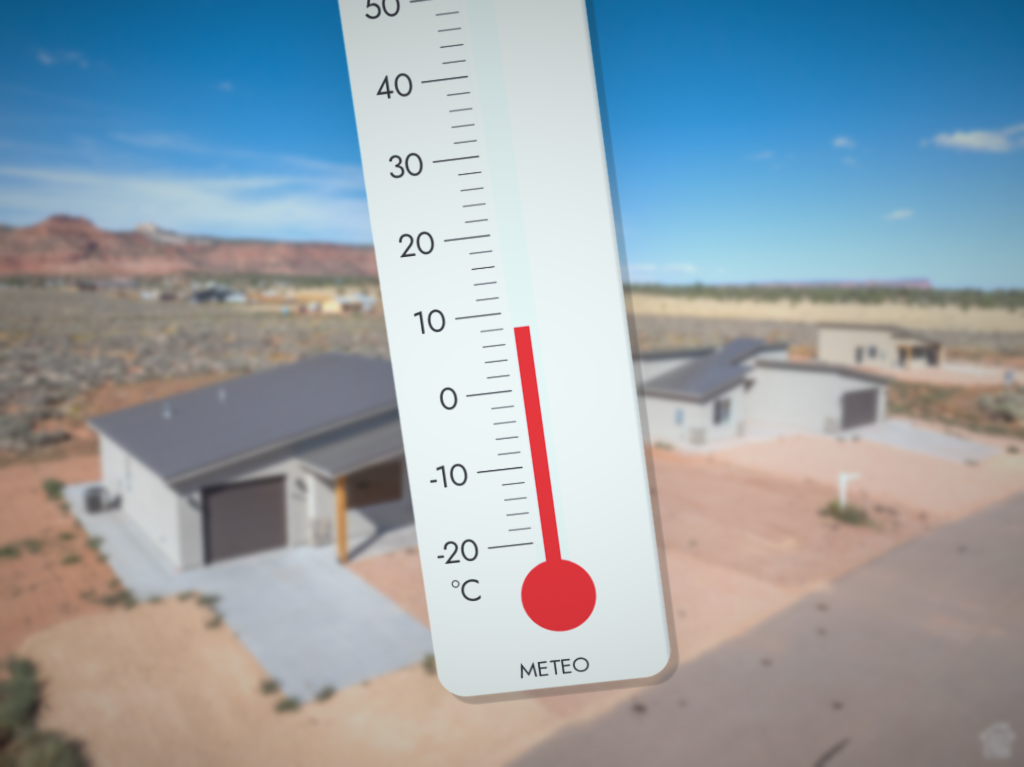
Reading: value=8 unit=°C
